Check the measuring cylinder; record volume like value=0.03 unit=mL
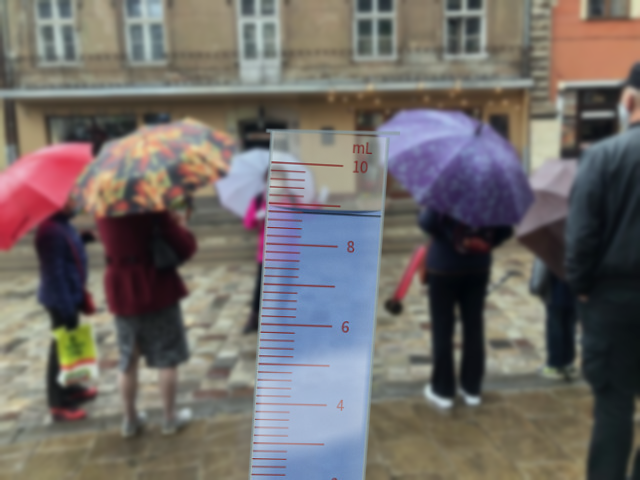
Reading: value=8.8 unit=mL
